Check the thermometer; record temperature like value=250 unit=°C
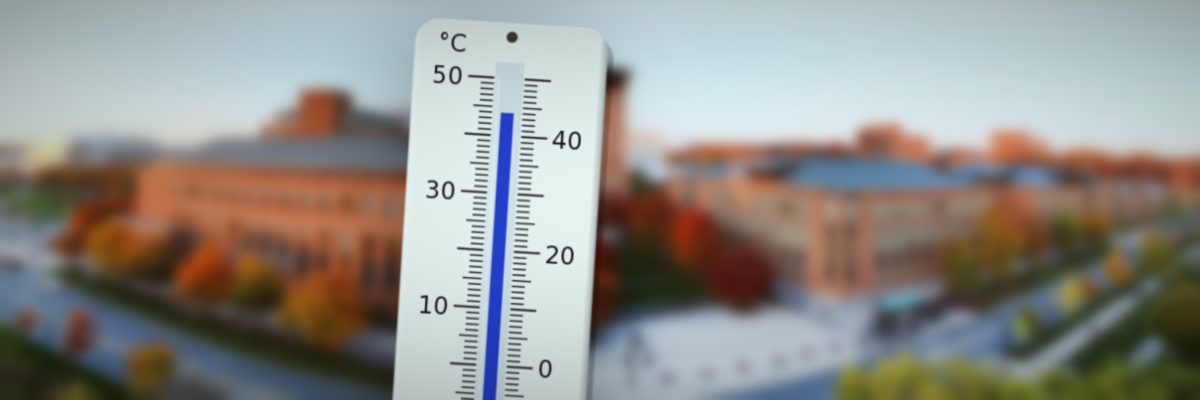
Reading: value=44 unit=°C
